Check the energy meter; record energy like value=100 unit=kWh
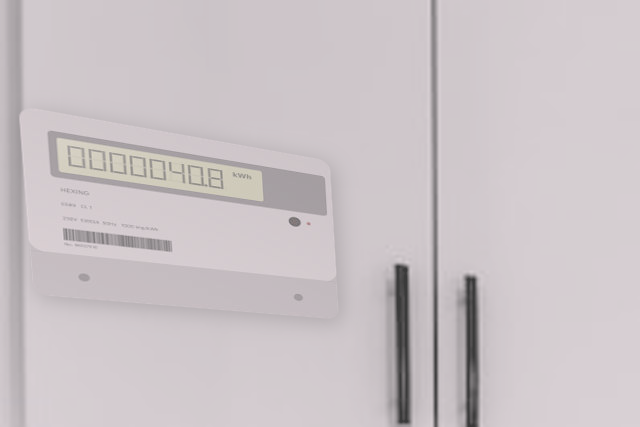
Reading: value=40.8 unit=kWh
